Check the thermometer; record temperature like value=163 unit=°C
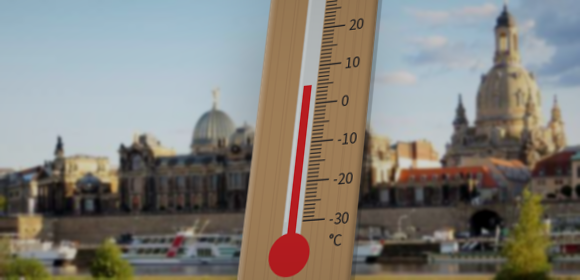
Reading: value=5 unit=°C
